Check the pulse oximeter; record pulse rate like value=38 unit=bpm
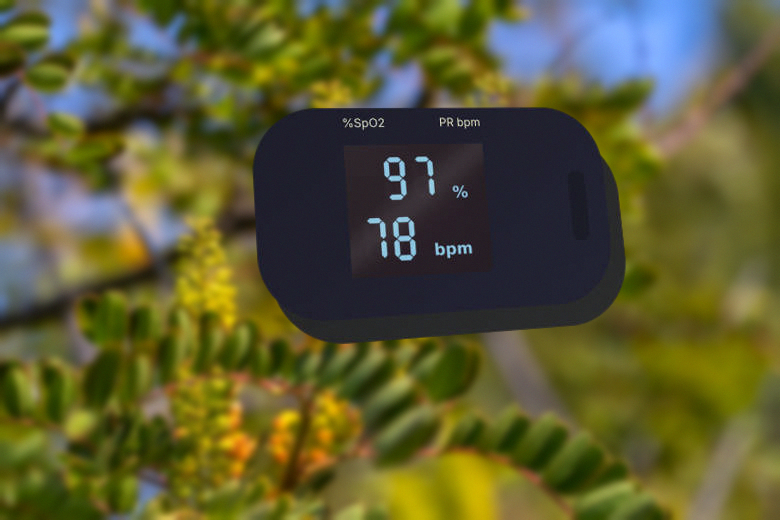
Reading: value=78 unit=bpm
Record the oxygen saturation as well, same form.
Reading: value=97 unit=%
